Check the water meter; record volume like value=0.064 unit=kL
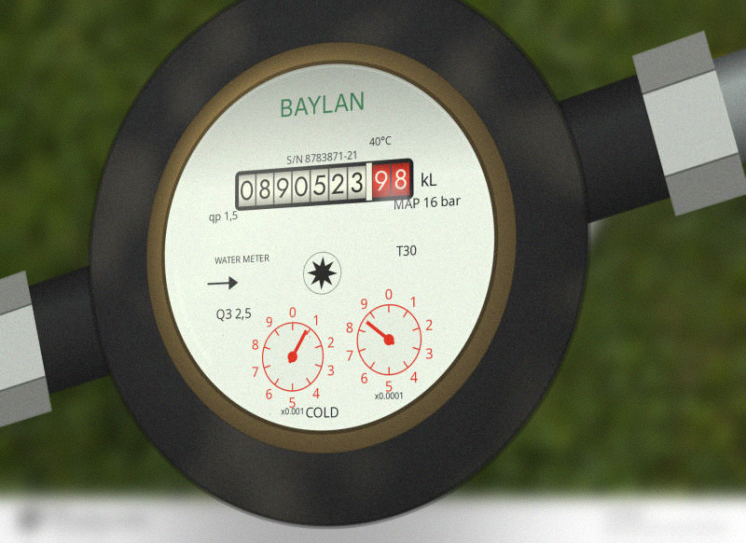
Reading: value=890523.9808 unit=kL
